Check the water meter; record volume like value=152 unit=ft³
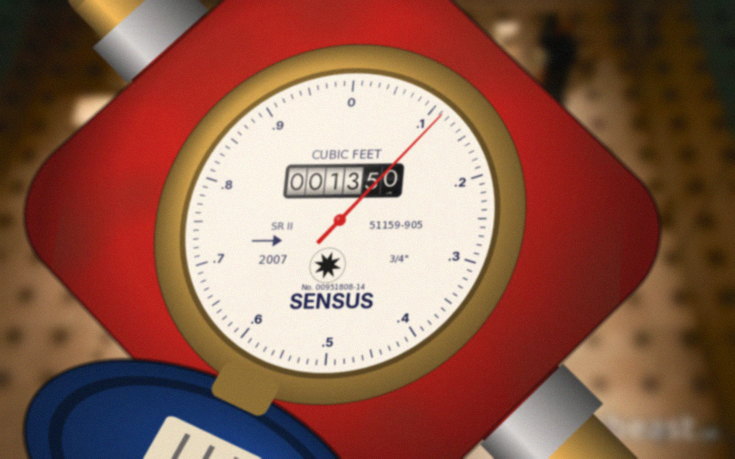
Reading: value=1350.11 unit=ft³
